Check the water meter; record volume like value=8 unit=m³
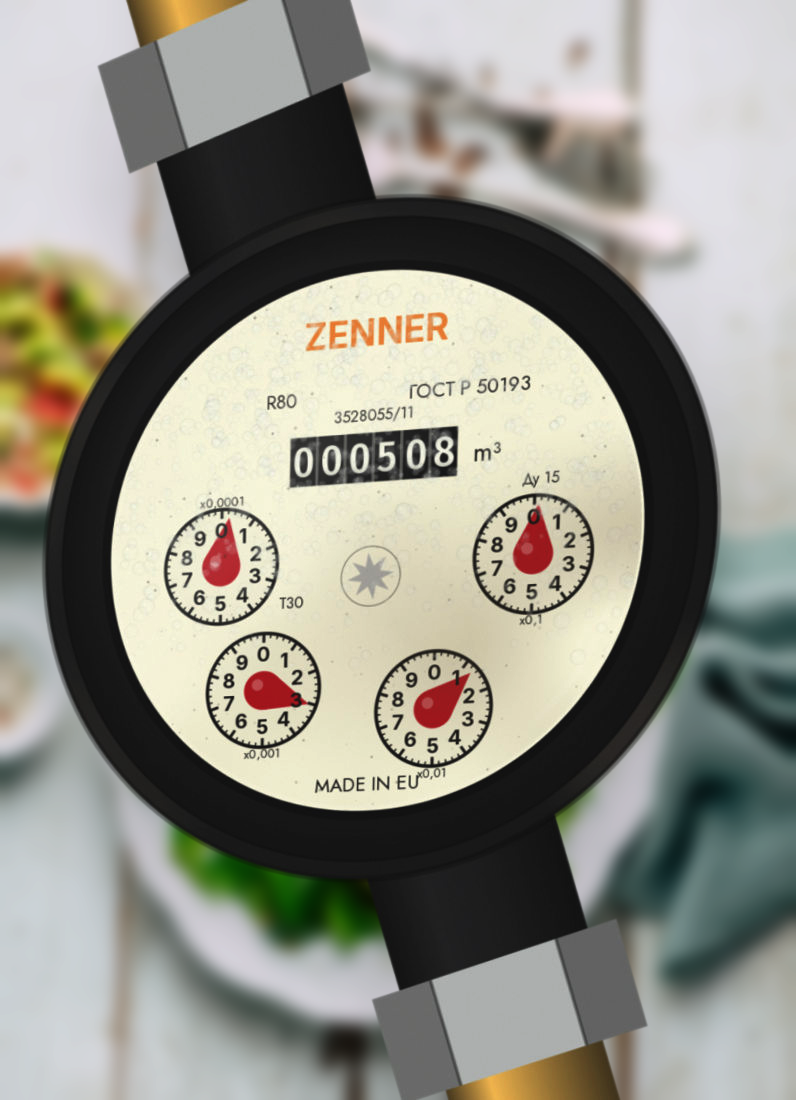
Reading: value=508.0130 unit=m³
